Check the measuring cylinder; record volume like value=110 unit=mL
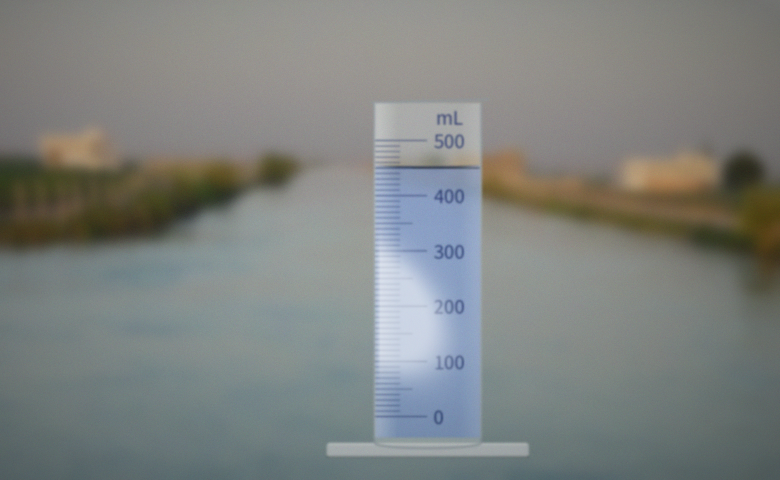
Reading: value=450 unit=mL
